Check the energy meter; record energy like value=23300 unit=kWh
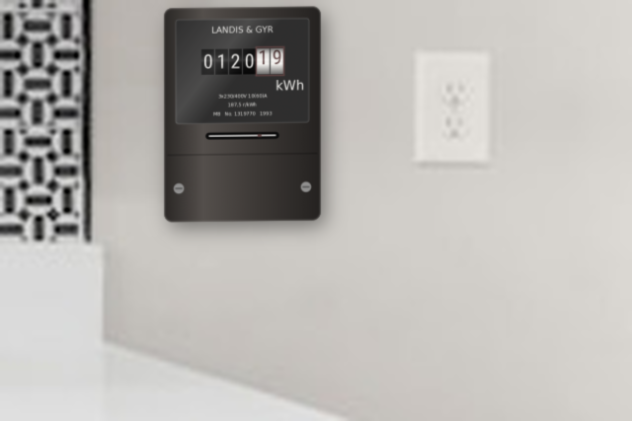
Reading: value=120.19 unit=kWh
